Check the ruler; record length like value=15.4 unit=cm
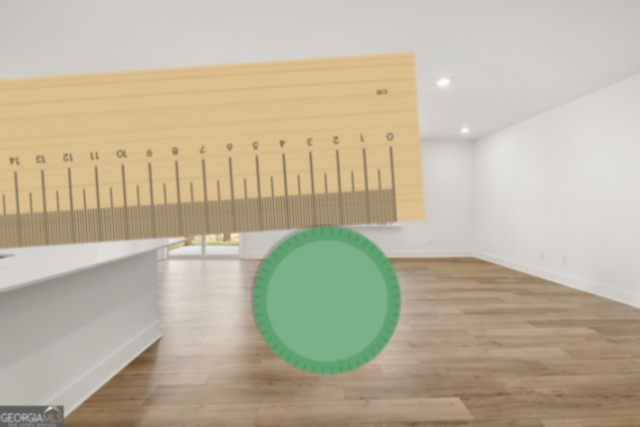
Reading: value=5.5 unit=cm
